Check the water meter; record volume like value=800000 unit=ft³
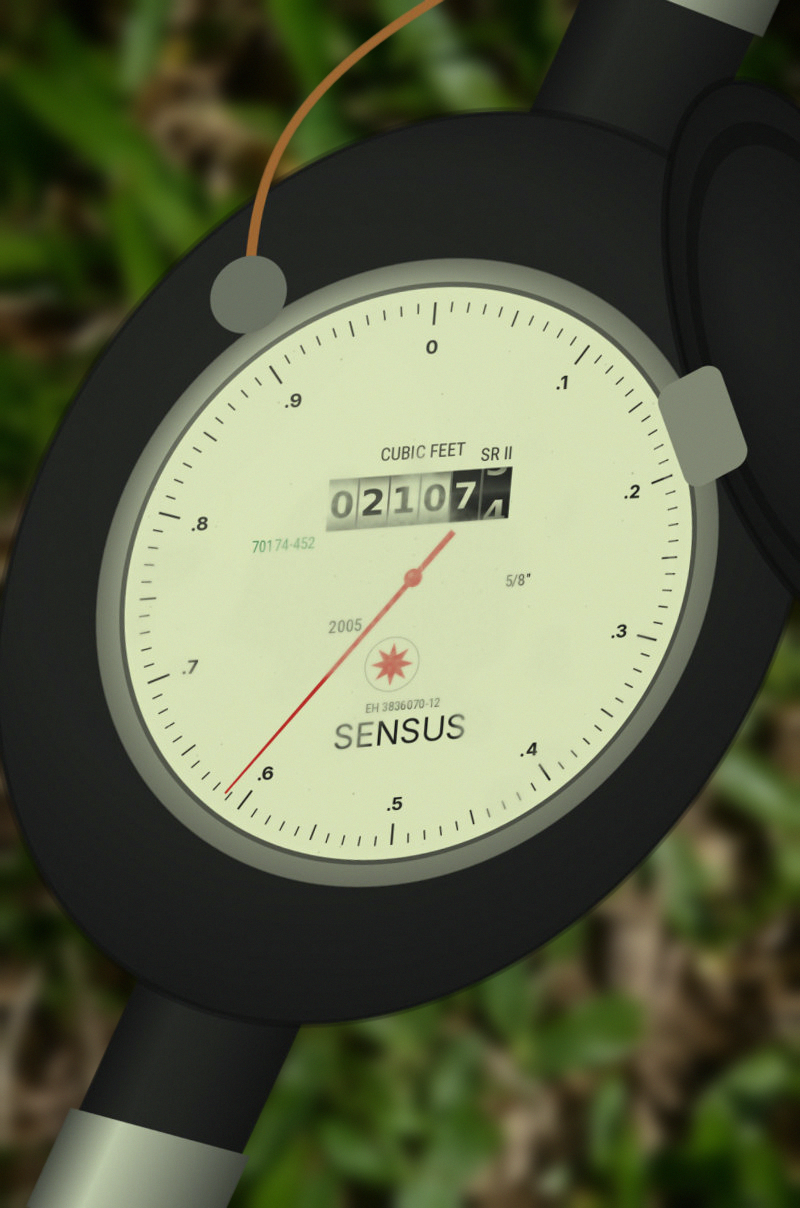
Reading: value=21073.61 unit=ft³
